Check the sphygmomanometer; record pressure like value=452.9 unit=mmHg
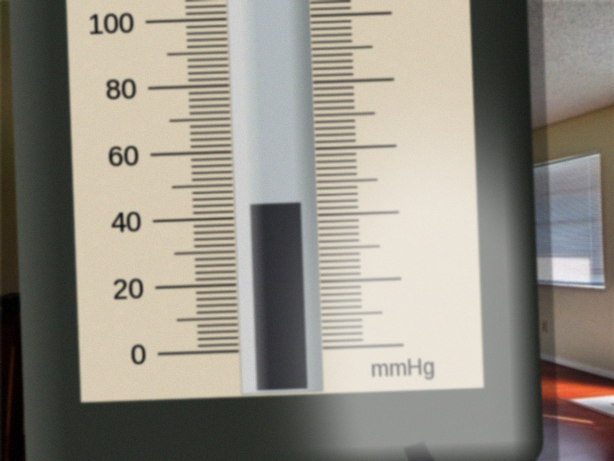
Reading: value=44 unit=mmHg
